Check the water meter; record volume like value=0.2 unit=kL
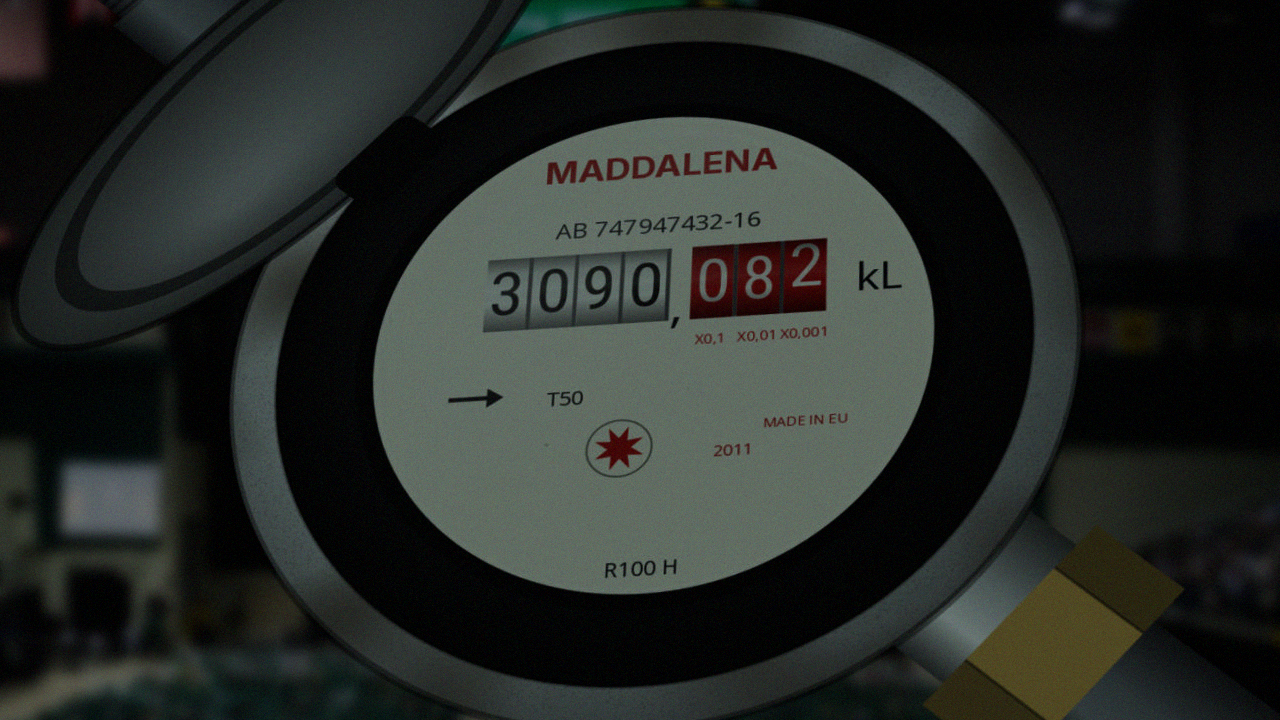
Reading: value=3090.082 unit=kL
